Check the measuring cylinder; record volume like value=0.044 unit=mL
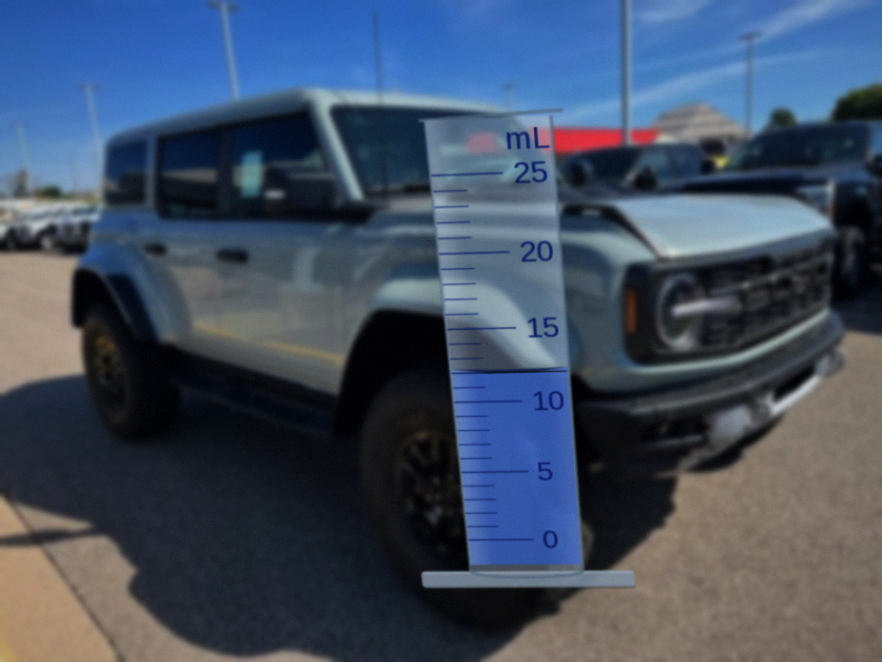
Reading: value=12 unit=mL
